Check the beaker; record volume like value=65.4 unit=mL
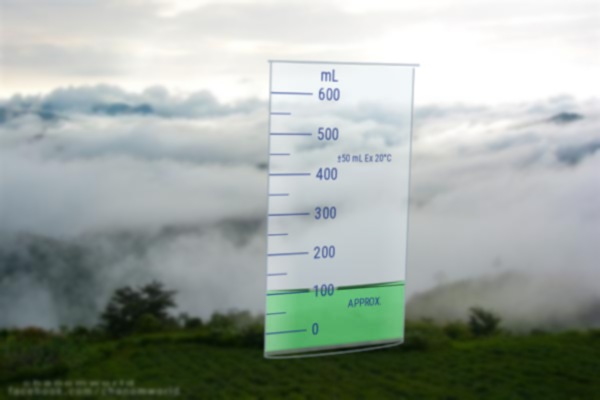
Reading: value=100 unit=mL
